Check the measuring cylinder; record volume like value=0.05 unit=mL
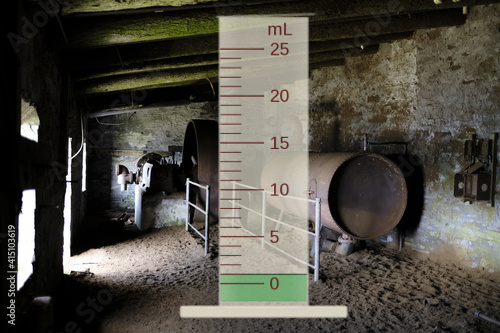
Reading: value=1 unit=mL
